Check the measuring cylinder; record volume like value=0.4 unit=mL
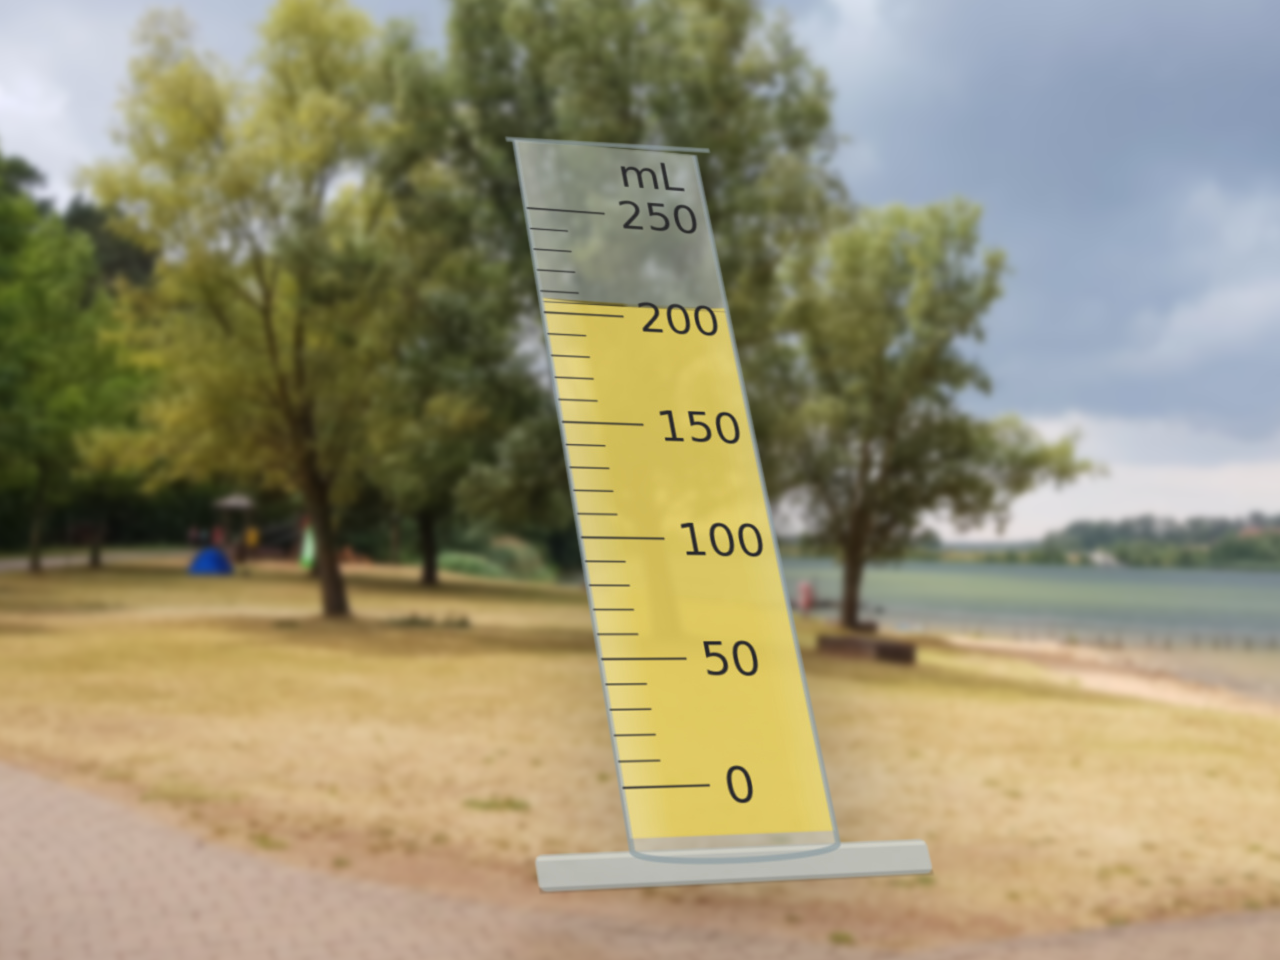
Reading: value=205 unit=mL
